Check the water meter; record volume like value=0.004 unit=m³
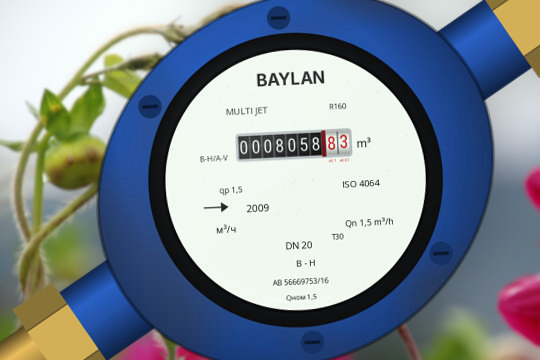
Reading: value=8058.83 unit=m³
